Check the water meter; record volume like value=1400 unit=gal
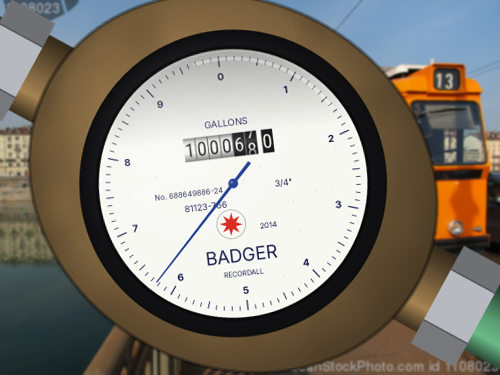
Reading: value=1000676.2 unit=gal
